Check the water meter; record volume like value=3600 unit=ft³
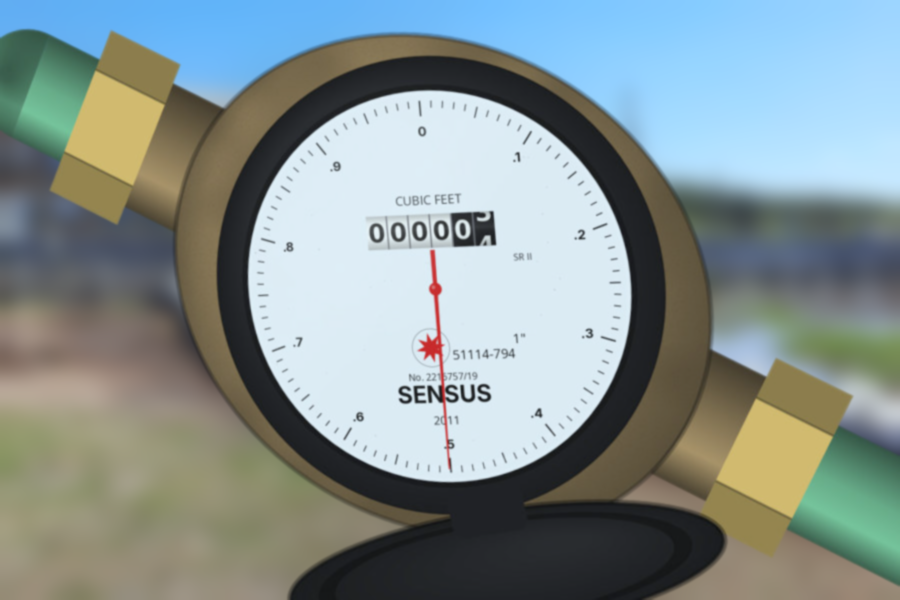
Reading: value=3.50 unit=ft³
